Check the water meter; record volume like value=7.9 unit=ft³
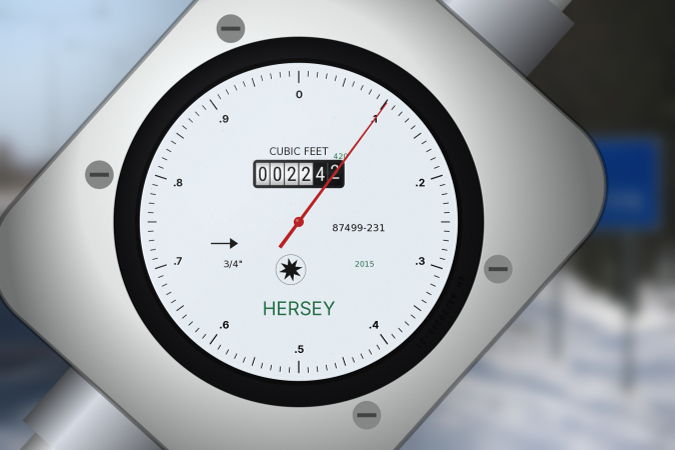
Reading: value=2242.10 unit=ft³
